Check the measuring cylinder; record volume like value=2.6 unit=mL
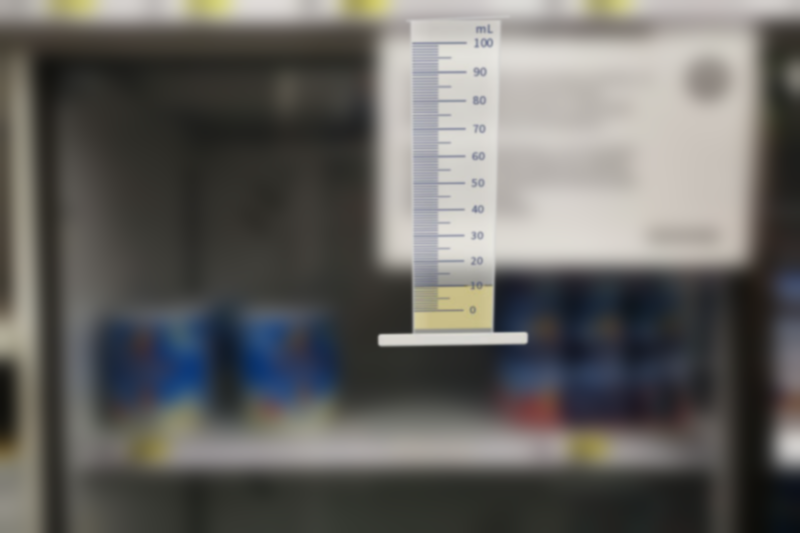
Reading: value=10 unit=mL
